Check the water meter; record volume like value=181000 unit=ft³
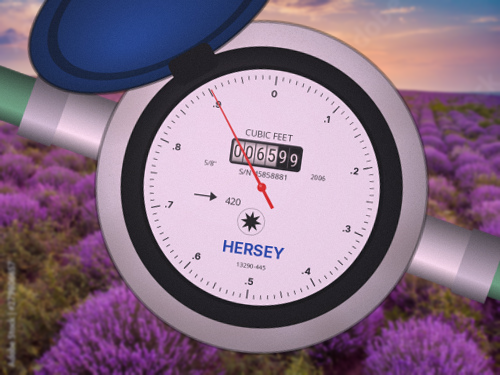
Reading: value=6598.90 unit=ft³
